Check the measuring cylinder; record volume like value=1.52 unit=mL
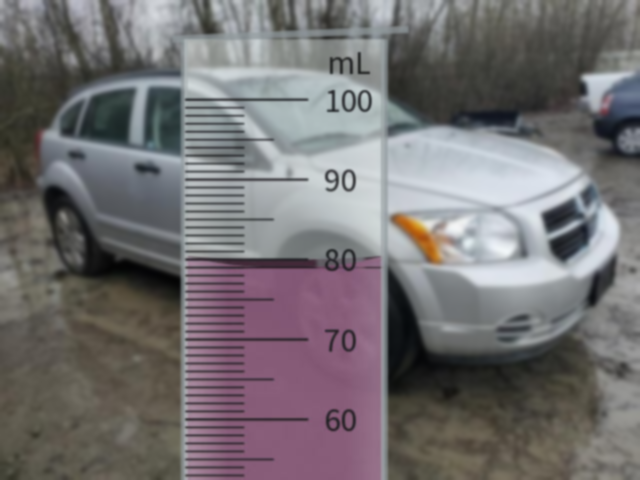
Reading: value=79 unit=mL
